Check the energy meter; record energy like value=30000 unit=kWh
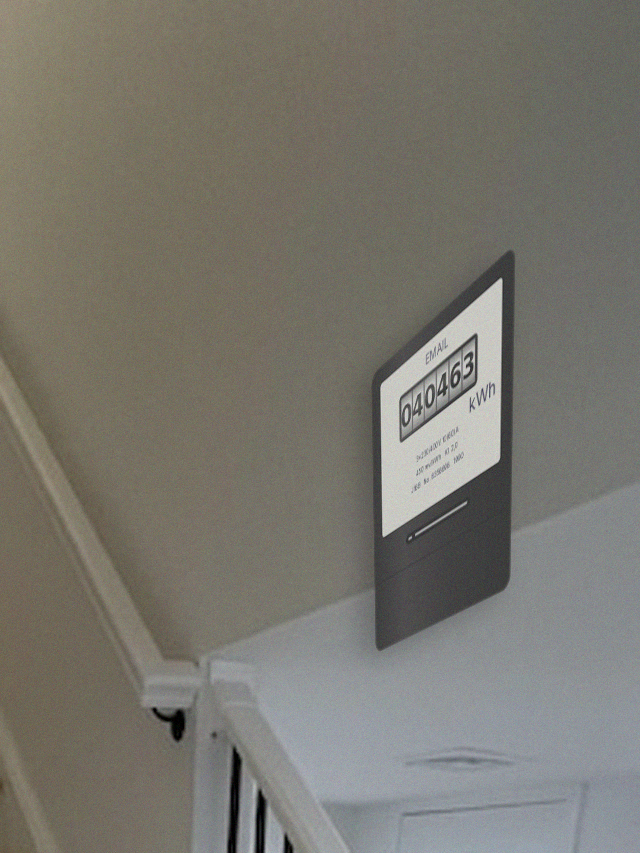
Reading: value=40463 unit=kWh
